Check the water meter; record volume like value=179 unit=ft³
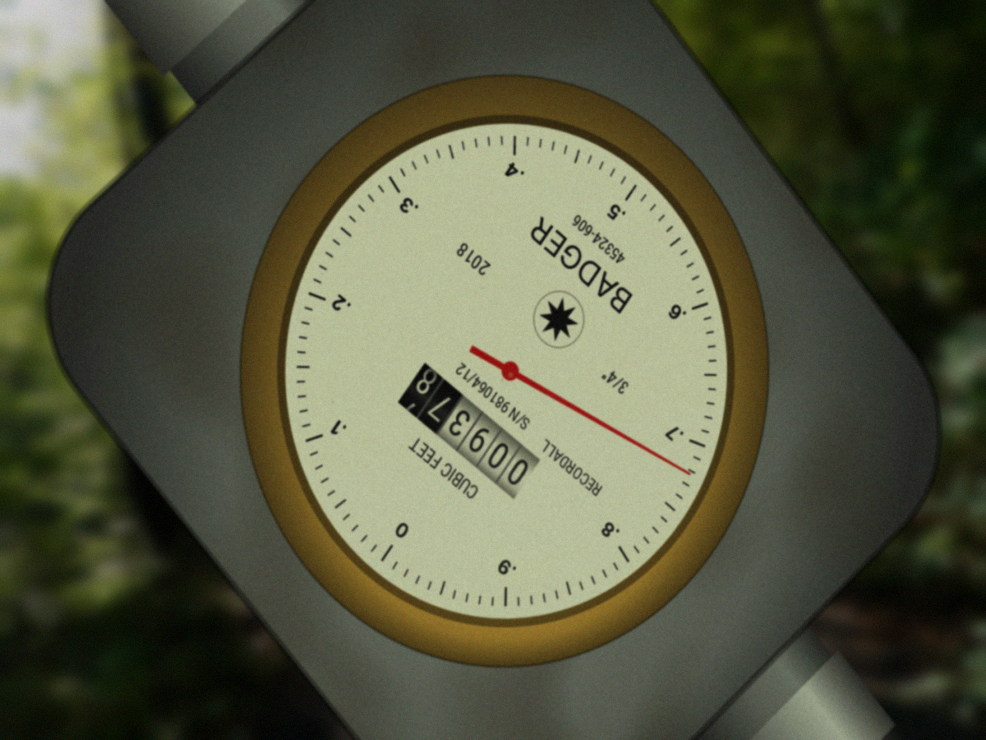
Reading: value=9377.72 unit=ft³
